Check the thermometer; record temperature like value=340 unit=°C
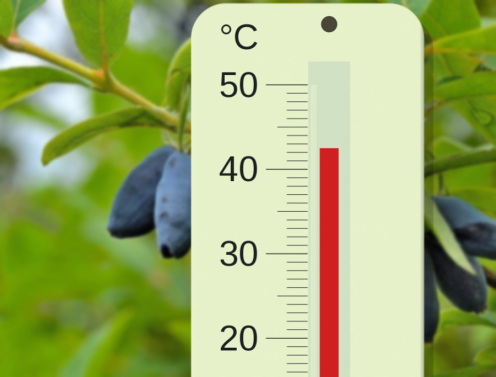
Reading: value=42.5 unit=°C
